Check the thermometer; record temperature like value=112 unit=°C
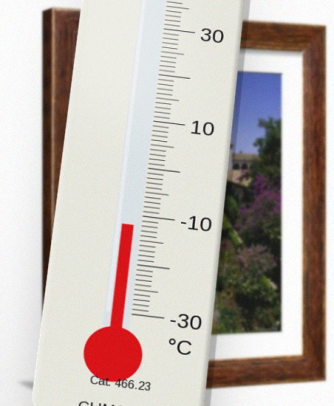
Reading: value=-12 unit=°C
